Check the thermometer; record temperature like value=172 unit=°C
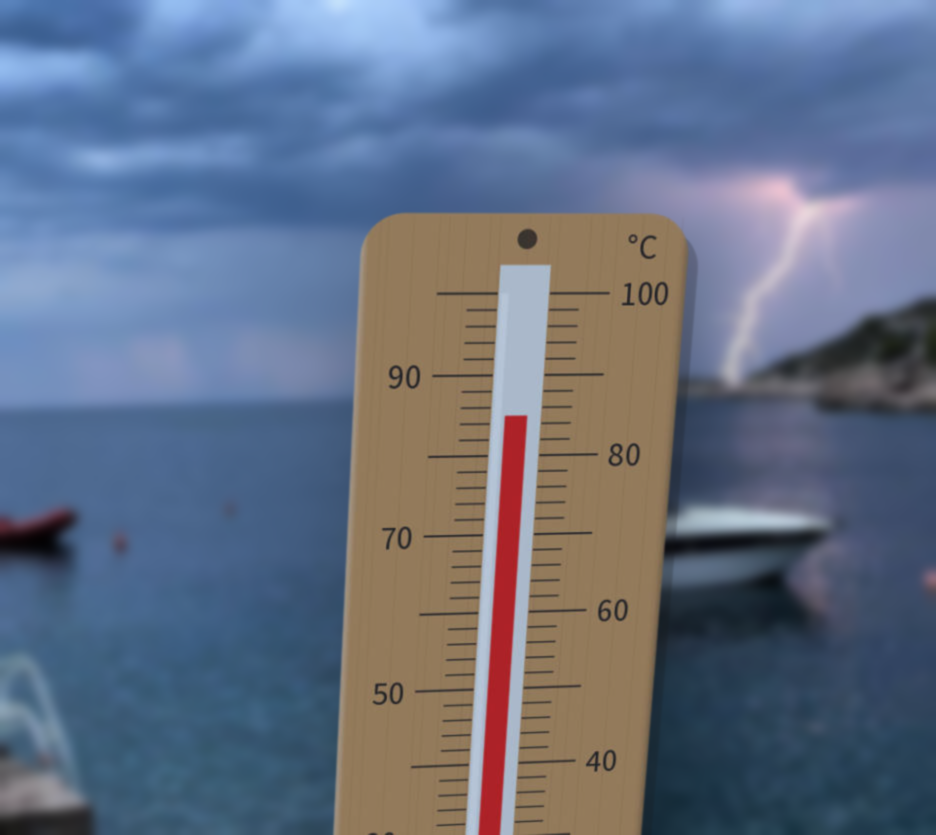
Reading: value=85 unit=°C
